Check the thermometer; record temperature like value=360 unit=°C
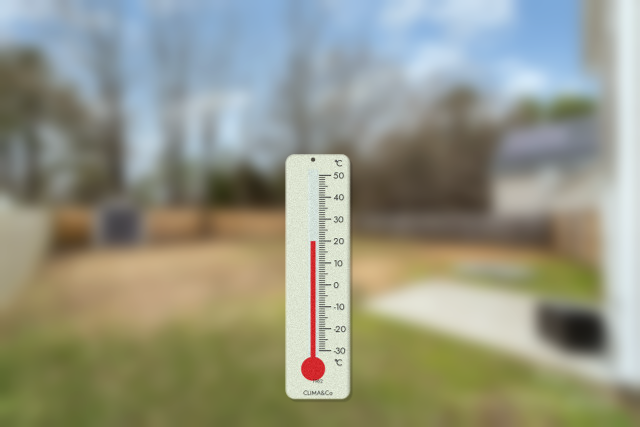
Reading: value=20 unit=°C
